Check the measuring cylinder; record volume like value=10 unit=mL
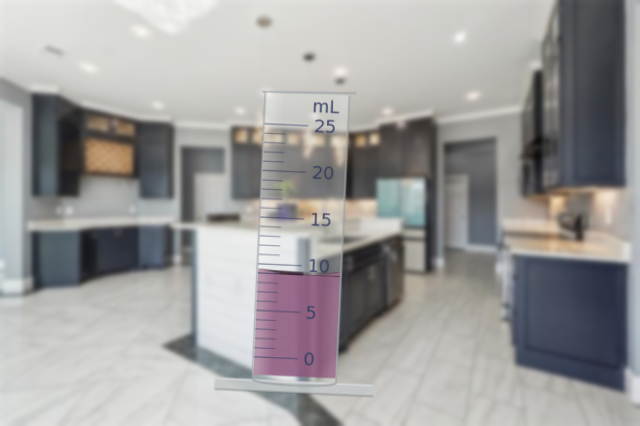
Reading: value=9 unit=mL
